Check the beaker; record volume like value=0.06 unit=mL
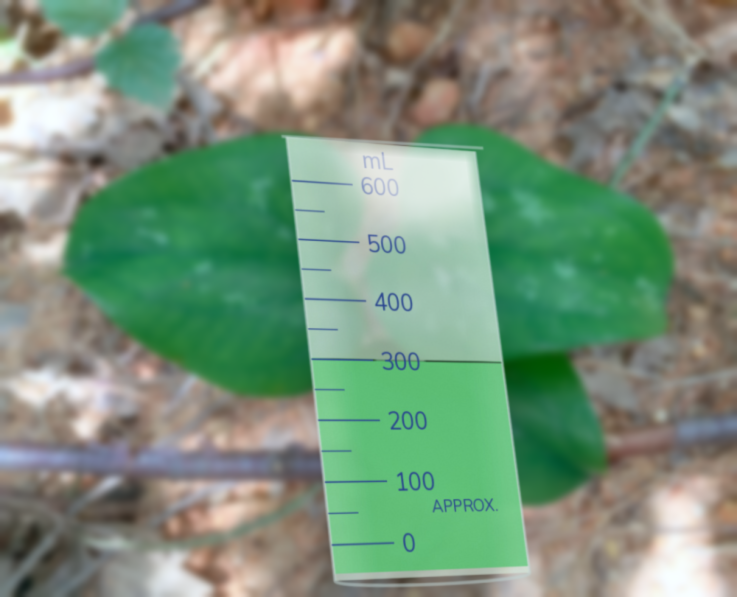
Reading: value=300 unit=mL
